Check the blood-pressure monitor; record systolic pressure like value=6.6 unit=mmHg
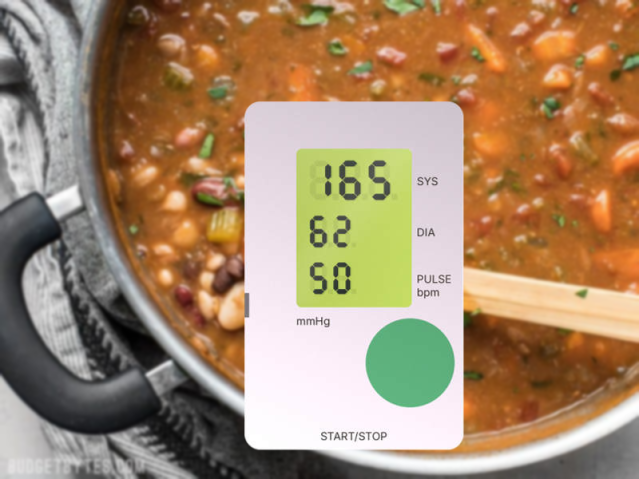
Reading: value=165 unit=mmHg
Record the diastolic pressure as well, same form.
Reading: value=62 unit=mmHg
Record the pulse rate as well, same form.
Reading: value=50 unit=bpm
